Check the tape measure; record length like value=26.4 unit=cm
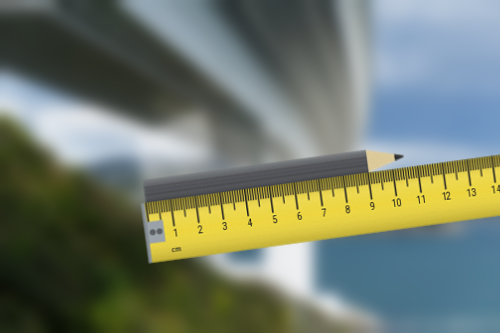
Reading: value=10.5 unit=cm
